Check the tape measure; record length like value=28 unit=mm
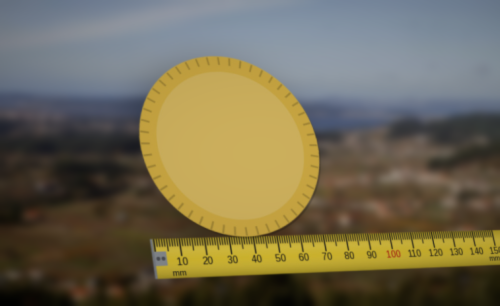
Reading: value=75 unit=mm
